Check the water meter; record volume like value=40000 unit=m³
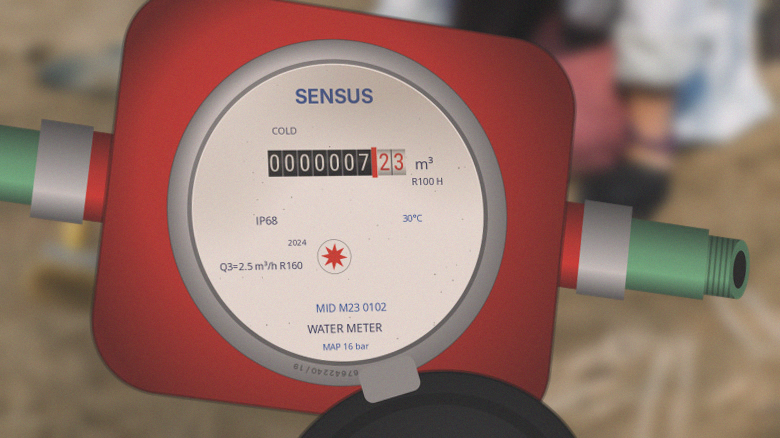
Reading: value=7.23 unit=m³
